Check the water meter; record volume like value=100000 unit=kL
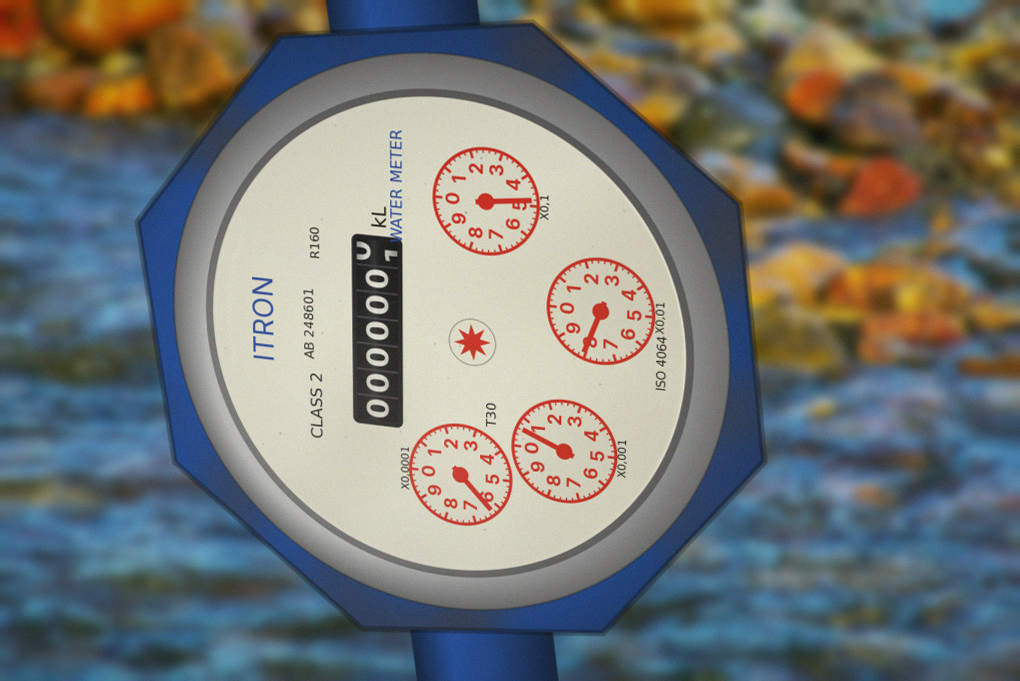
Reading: value=0.4806 unit=kL
